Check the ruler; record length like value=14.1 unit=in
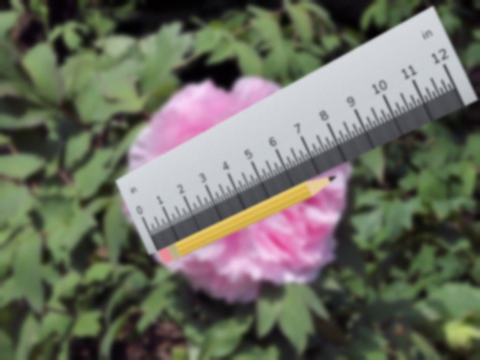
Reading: value=7.5 unit=in
